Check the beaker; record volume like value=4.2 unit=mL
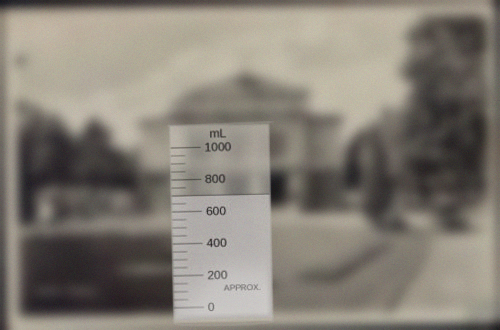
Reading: value=700 unit=mL
